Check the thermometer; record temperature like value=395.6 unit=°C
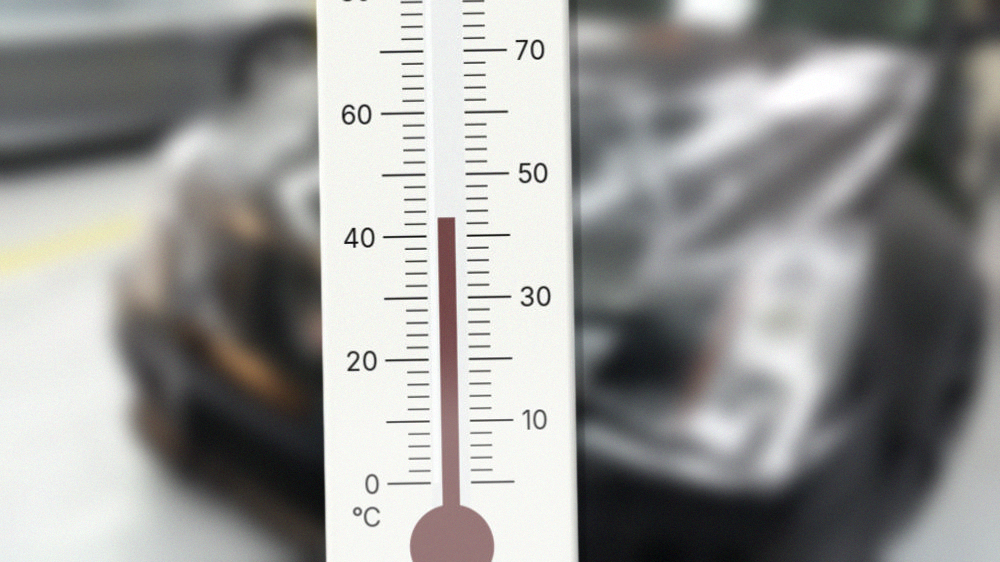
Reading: value=43 unit=°C
